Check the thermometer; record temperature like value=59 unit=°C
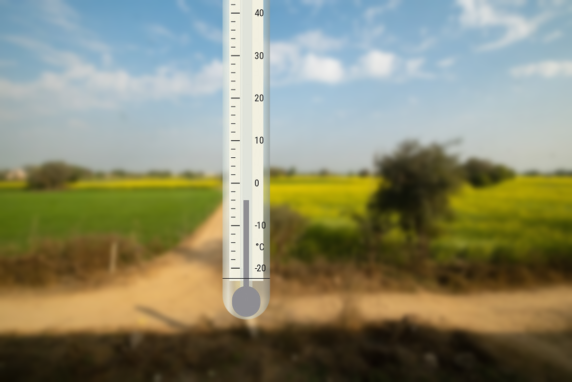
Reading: value=-4 unit=°C
